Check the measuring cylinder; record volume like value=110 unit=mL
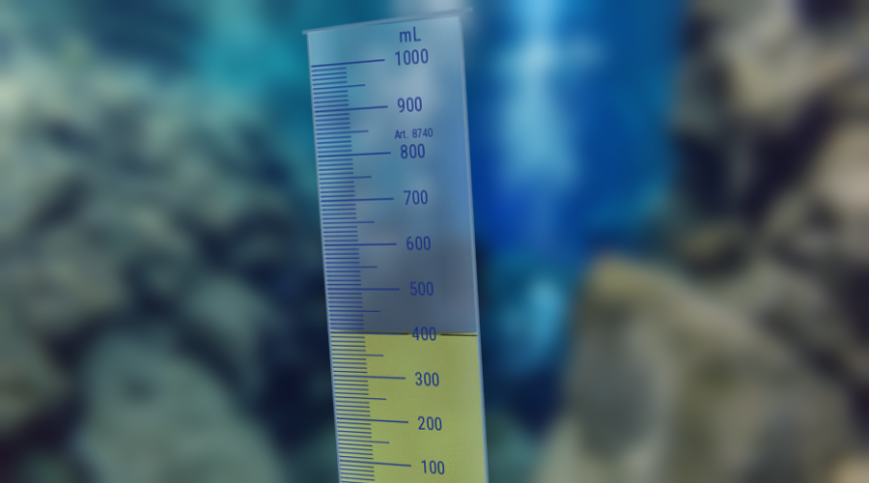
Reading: value=400 unit=mL
